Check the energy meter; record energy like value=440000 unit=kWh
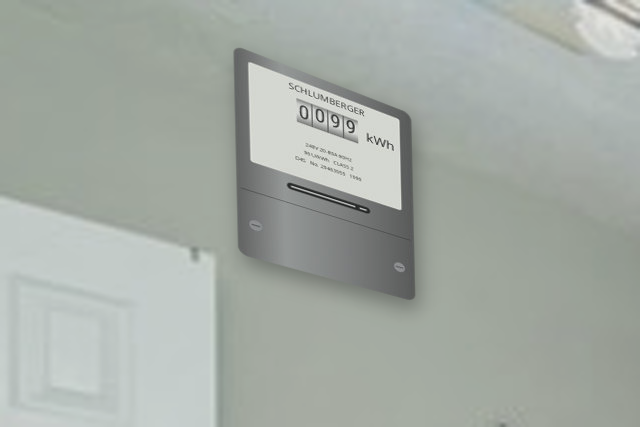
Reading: value=99 unit=kWh
